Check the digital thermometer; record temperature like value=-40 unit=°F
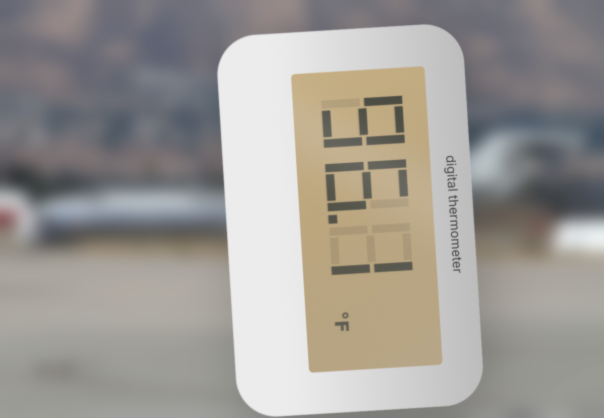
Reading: value=96.1 unit=°F
